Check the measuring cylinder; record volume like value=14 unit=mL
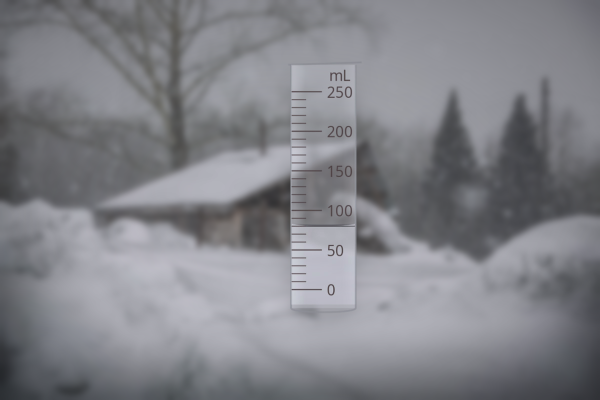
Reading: value=80 unit=mL
